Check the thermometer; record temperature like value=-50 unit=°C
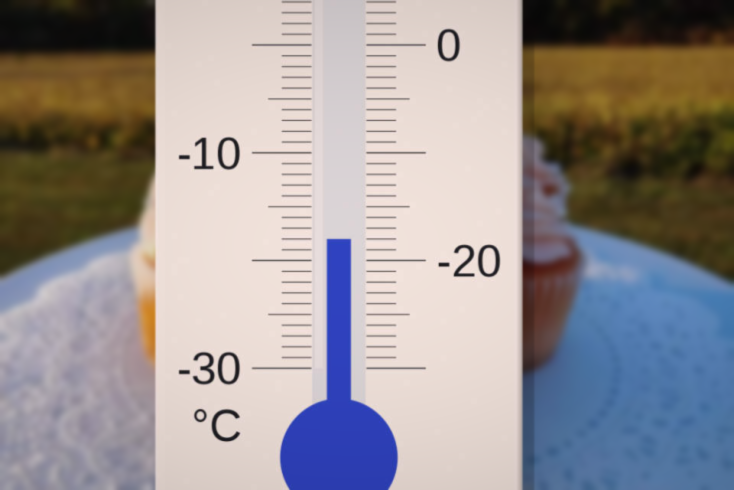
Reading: value=-18 unit=°C
